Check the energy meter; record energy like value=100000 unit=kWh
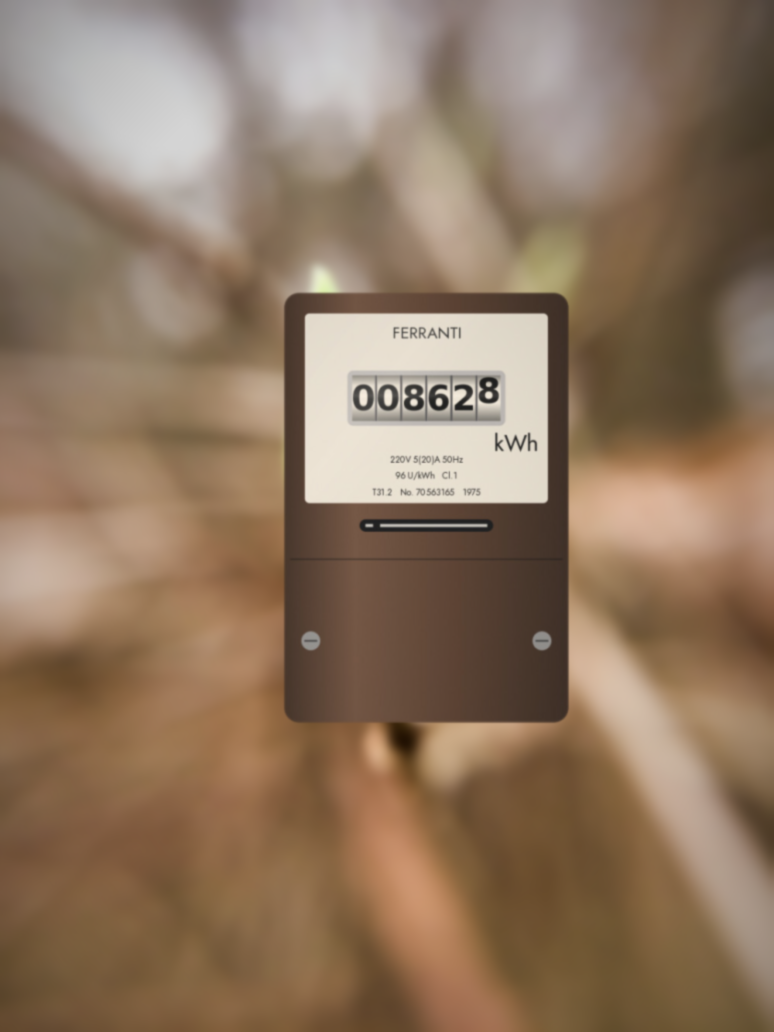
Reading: value=8628 unit=kWh
